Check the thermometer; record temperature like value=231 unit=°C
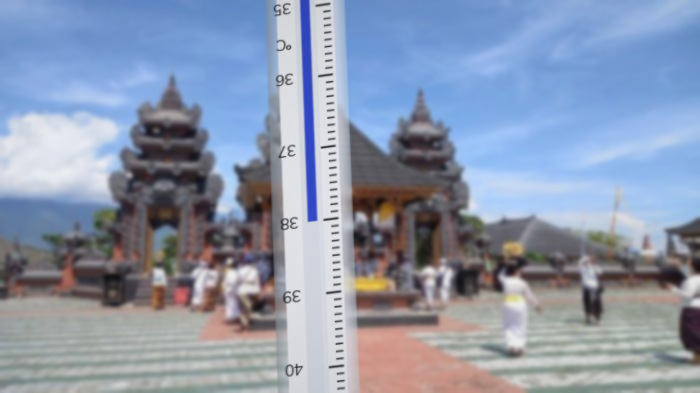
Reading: value=38 unit=°C
